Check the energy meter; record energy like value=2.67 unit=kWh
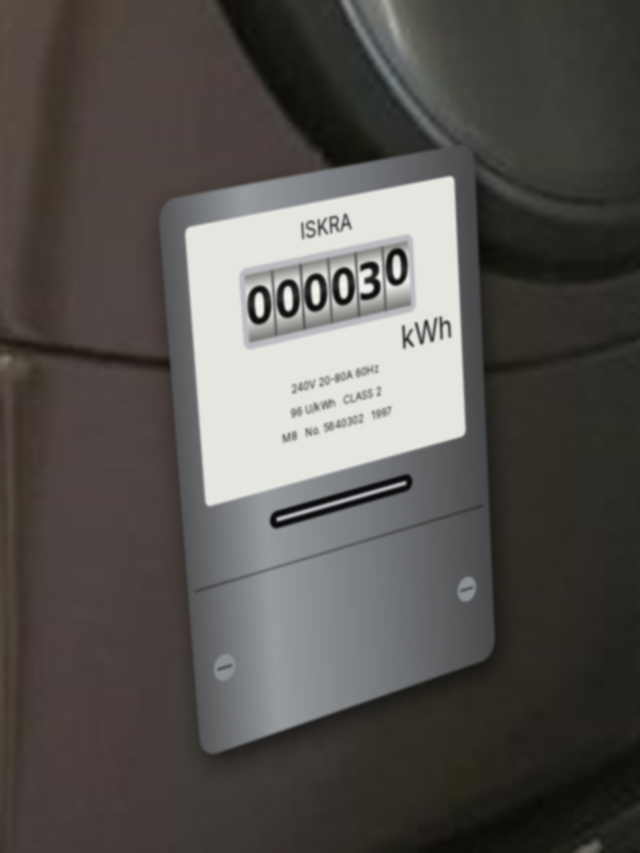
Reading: value=30 unit=kWh
